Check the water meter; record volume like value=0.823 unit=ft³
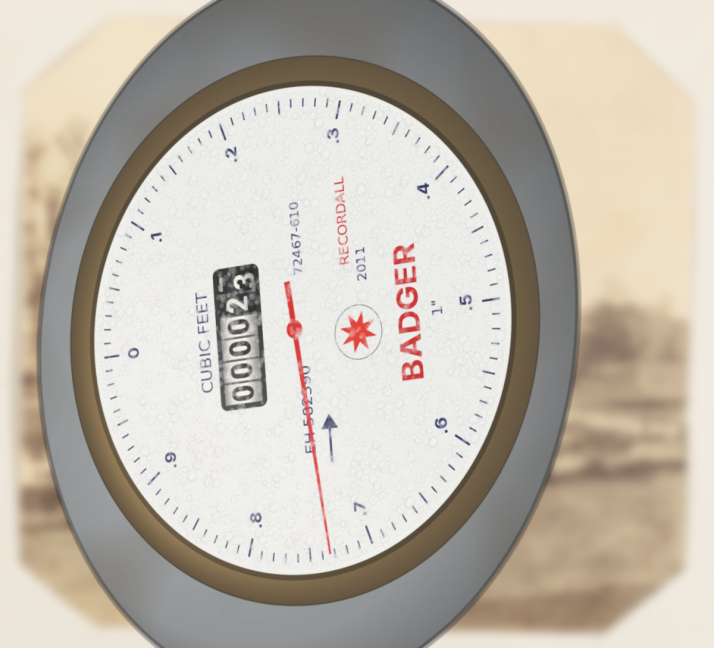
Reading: value=22.73 unit=ft³
